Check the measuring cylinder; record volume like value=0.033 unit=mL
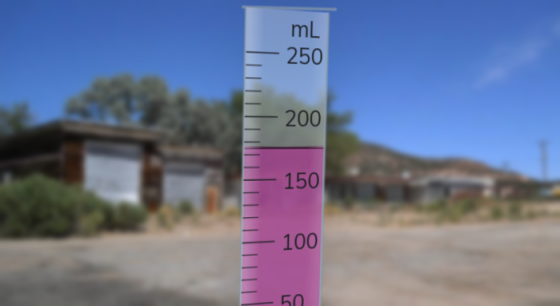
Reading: value=175 unit=mL
